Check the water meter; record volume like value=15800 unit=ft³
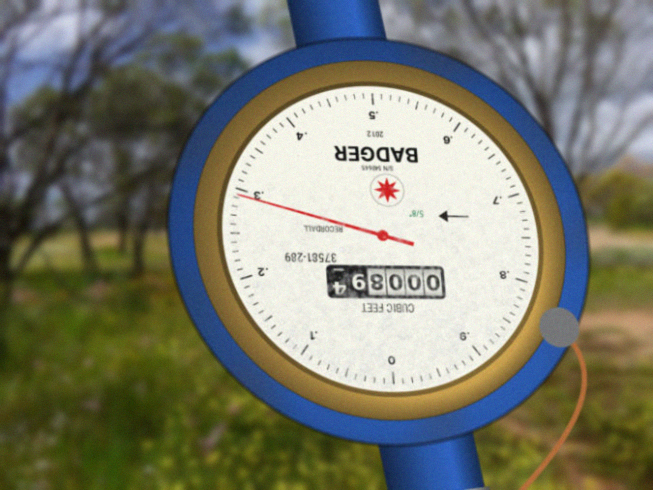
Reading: value=894.29 unit=ft³
